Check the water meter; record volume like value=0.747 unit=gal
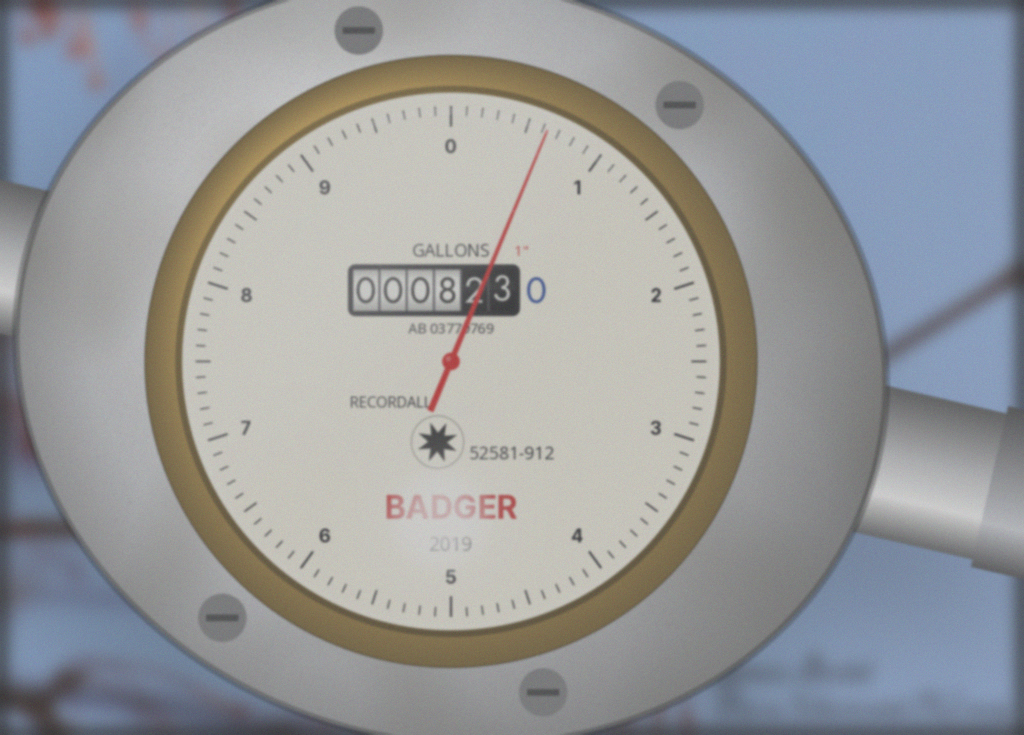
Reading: value=8230.6 unit=gal
